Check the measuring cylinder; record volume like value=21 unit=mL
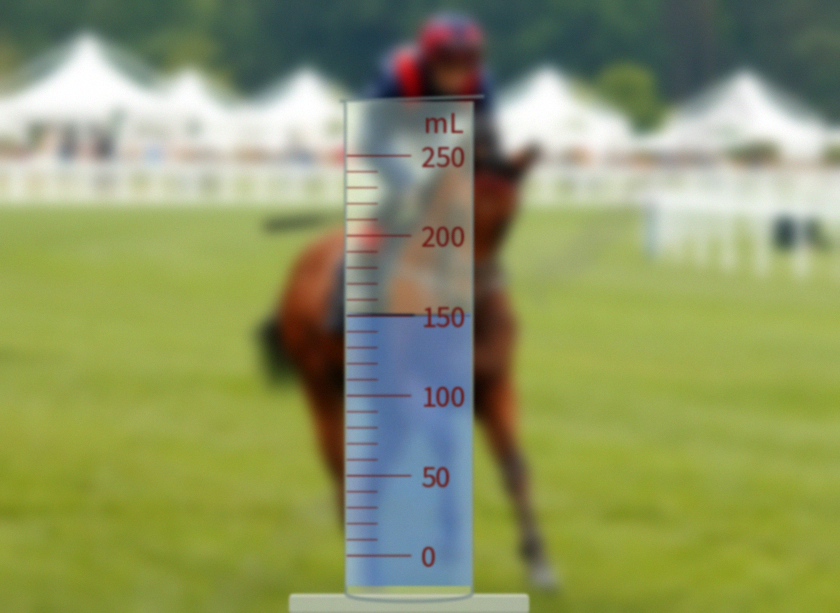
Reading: value=150 unit=mL
